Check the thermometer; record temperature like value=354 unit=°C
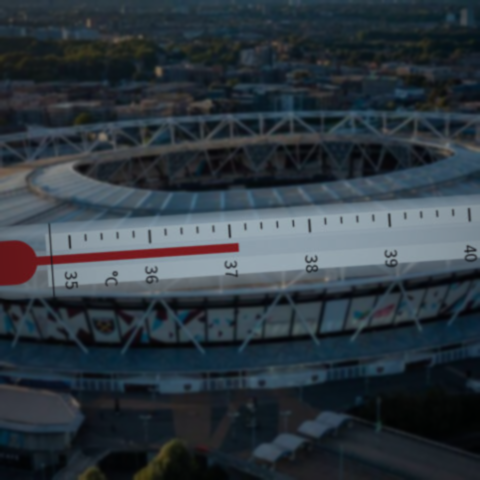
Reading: value=37.1 unit=°C
